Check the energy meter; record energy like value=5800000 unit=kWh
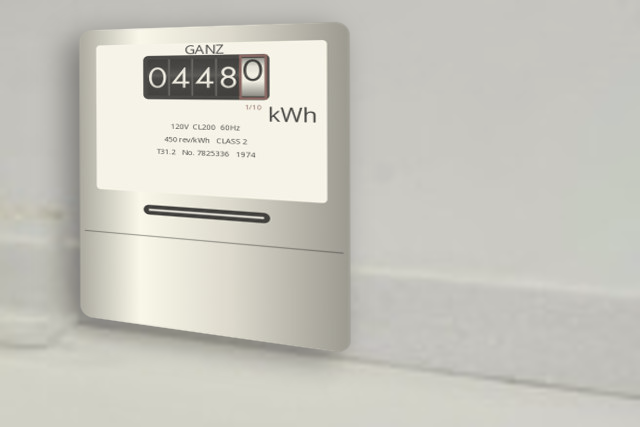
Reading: value=448.0 unit=kWh
